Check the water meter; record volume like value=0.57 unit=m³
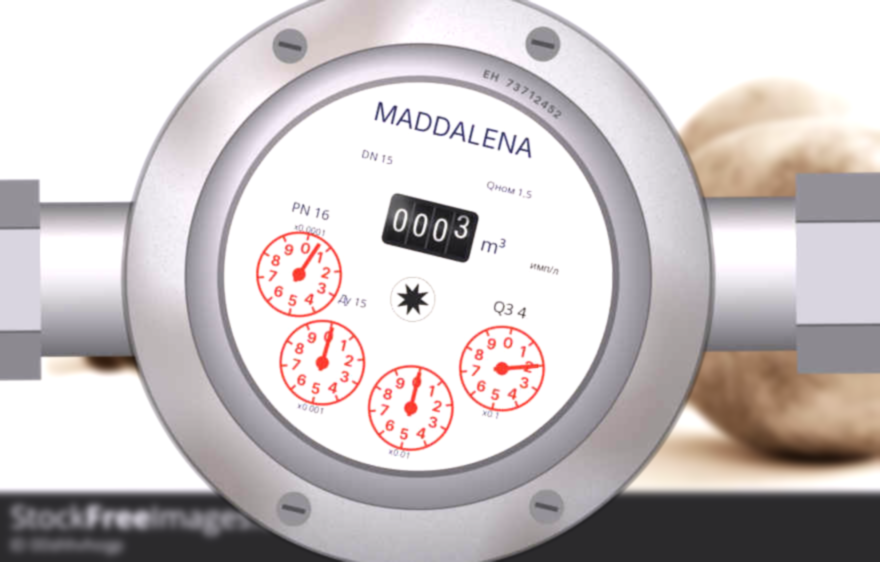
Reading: value=3.2000 unit=m³
